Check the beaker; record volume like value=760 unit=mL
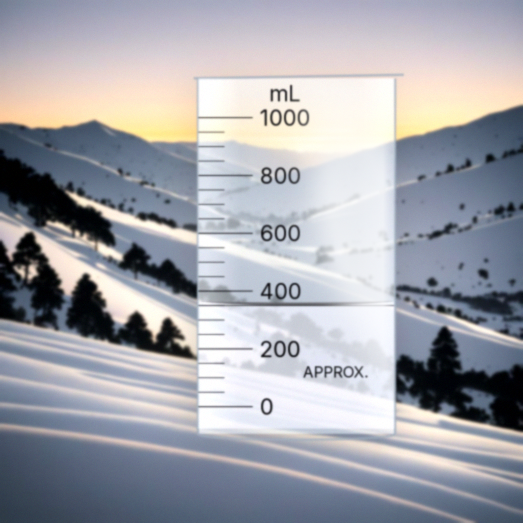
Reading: value=350 unit=mL
